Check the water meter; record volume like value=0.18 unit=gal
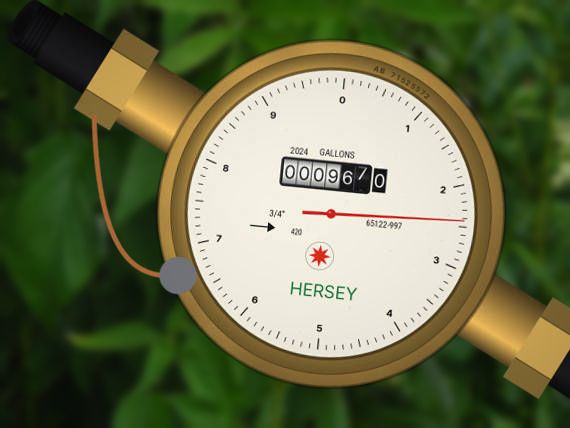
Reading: value=9672.4 unit=gal
